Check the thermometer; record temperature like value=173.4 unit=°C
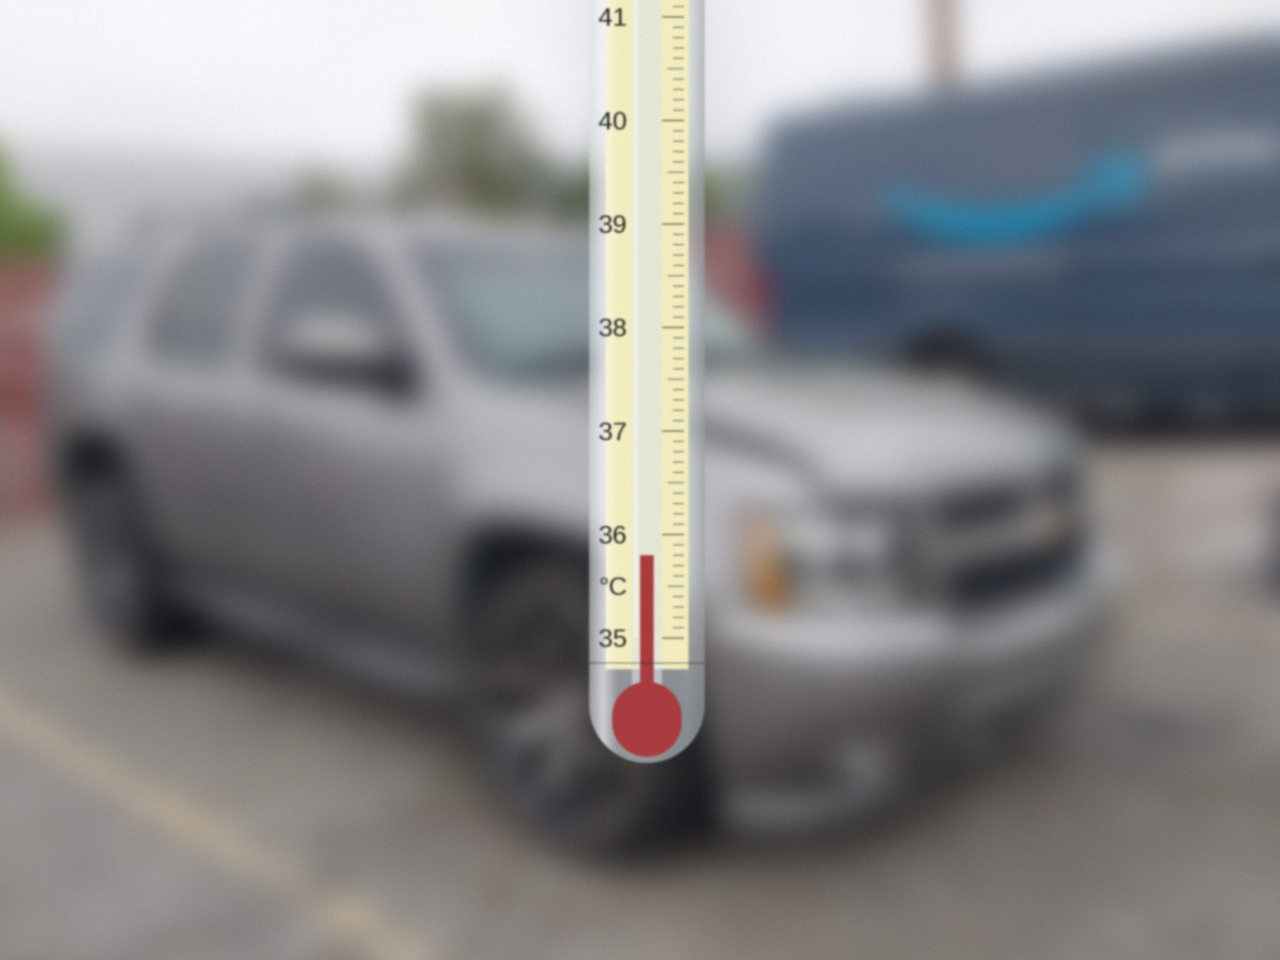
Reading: value=35.8 unit=°C
